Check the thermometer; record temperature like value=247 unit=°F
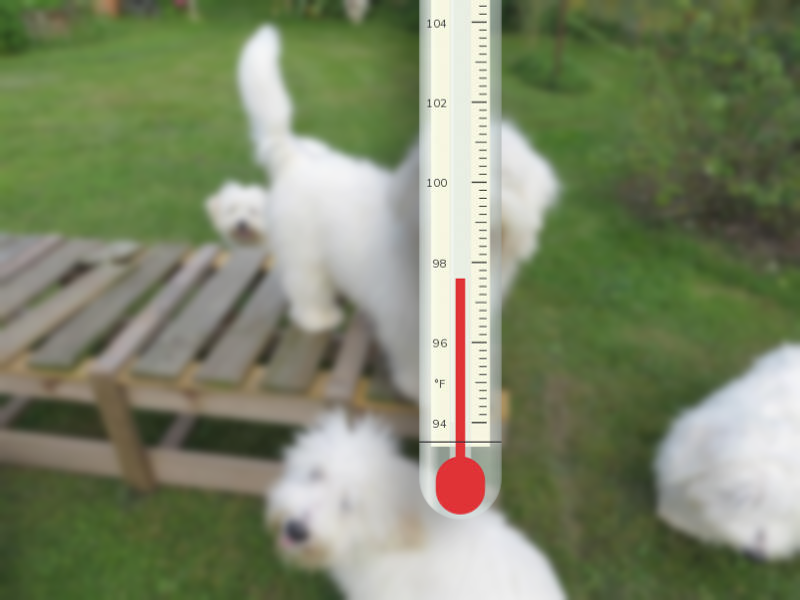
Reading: value=97.6 unit=°F
